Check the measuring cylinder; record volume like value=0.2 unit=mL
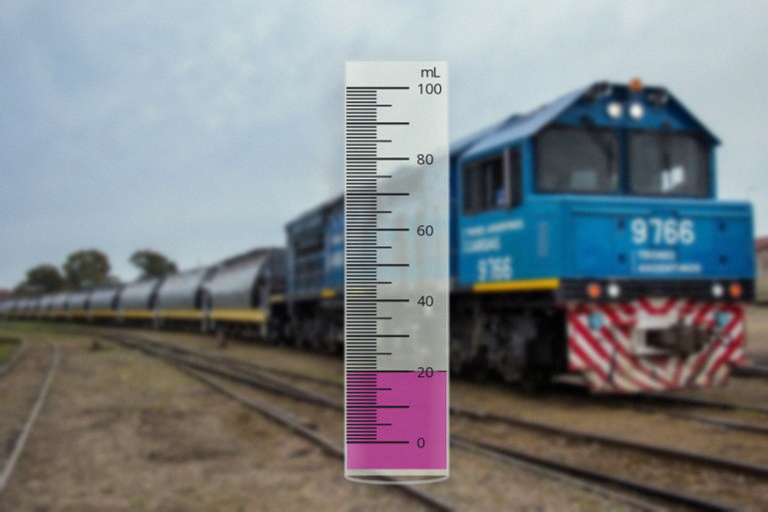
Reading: value=20 unit=mL
